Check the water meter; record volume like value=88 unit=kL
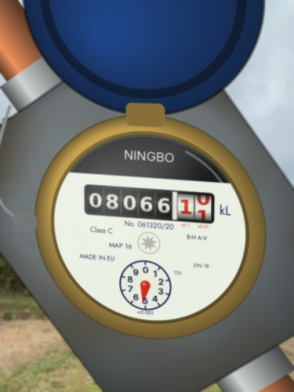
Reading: value=8066.105 unit=kL
